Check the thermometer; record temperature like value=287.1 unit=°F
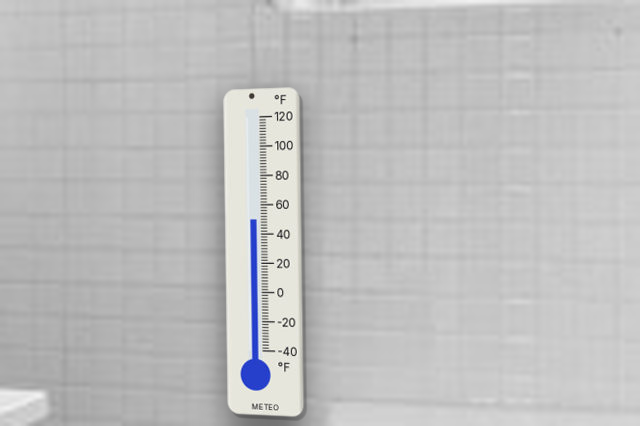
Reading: value=50 unit=°F
